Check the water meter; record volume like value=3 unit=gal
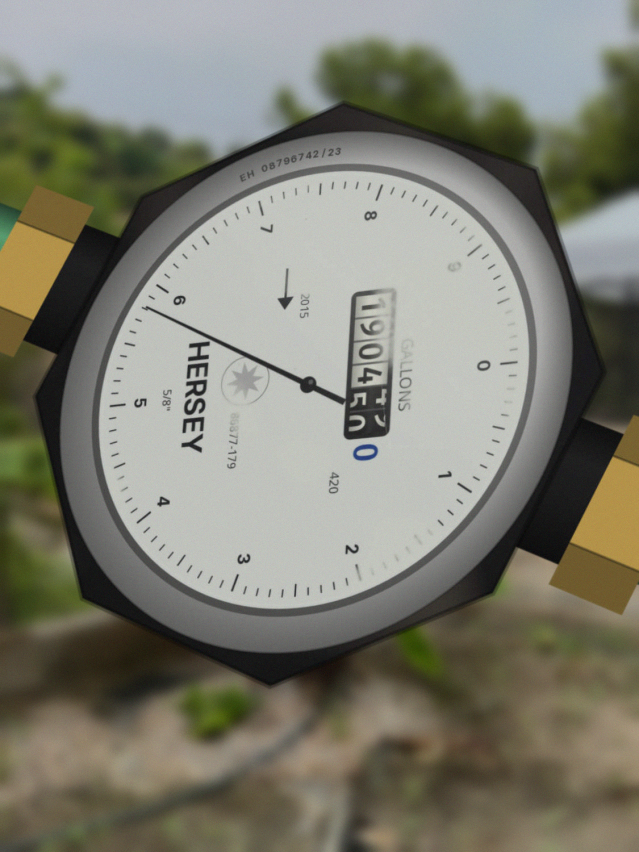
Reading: value=1904495.8 unit=gal
